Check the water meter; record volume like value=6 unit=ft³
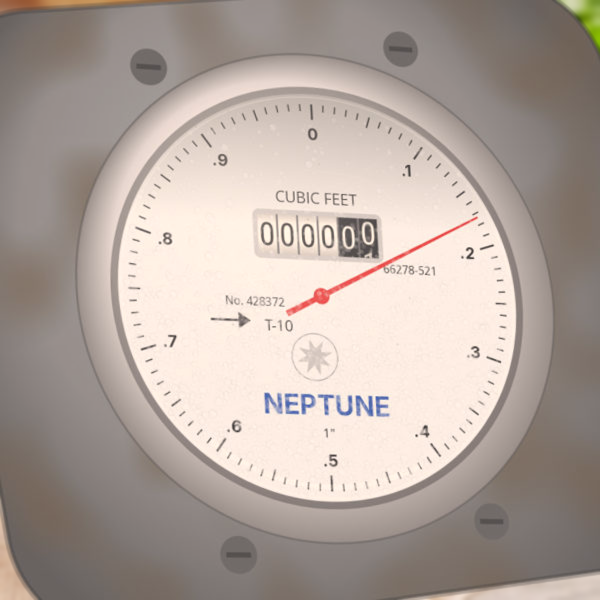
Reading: value=0.17 unit=ft³
